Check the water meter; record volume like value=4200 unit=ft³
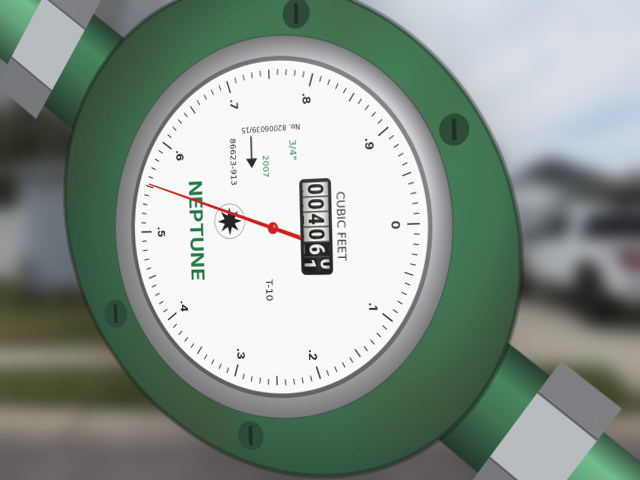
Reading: value=4060.55 unit=ft³
